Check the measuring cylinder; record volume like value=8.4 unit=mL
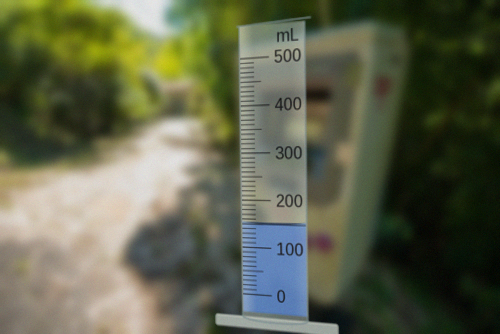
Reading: value=150 unit=mL
